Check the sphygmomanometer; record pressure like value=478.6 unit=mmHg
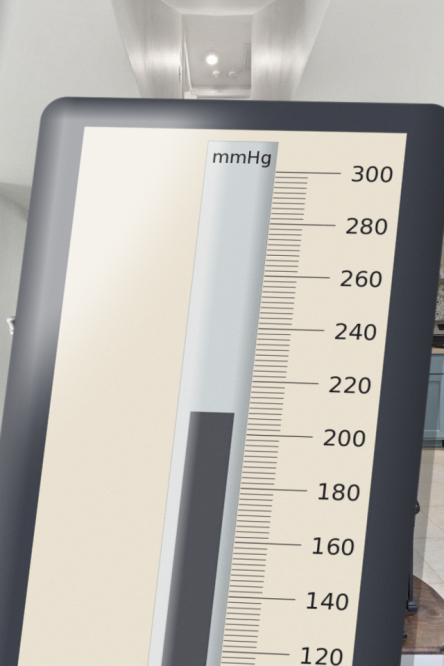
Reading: value=208 unit=mmHg
